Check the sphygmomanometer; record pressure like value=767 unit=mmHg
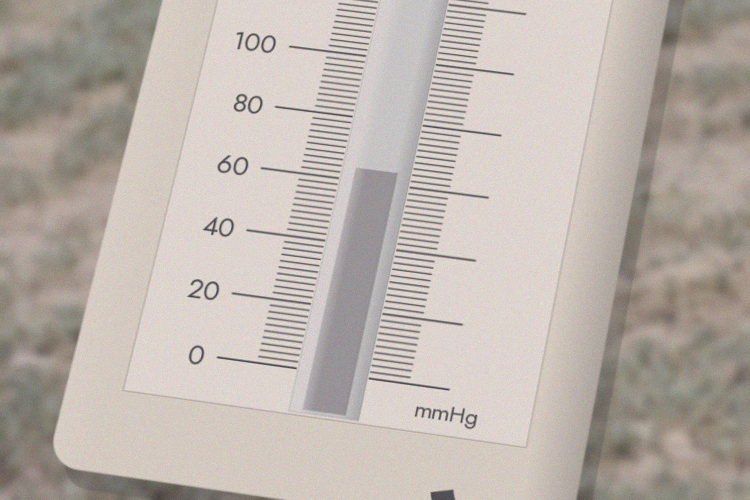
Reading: value=64 unit=mmHg
